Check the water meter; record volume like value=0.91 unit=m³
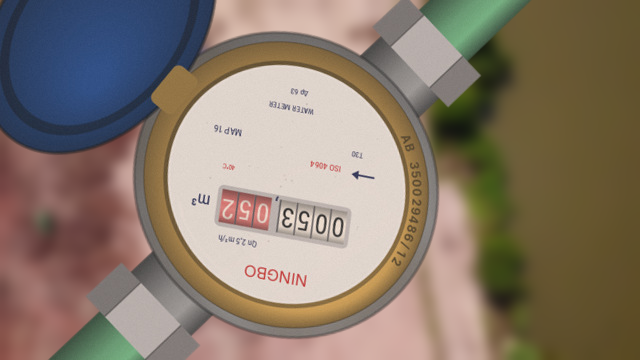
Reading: value=53.052 unit=m³
